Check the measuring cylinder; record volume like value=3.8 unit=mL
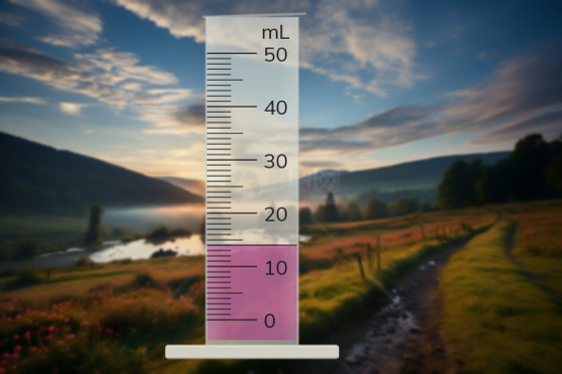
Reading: value=14 unit=mL
